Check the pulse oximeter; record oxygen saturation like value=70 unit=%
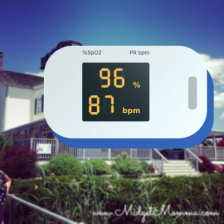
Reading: value=96 unit=%
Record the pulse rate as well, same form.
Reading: value=87 unit=bpm
